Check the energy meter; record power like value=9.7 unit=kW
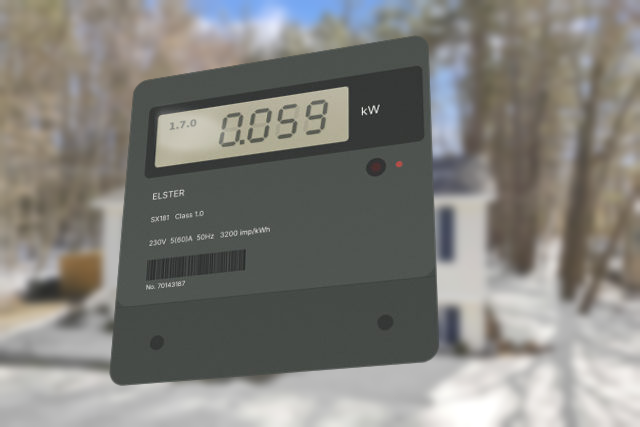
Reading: value=0.059 unit=kW
